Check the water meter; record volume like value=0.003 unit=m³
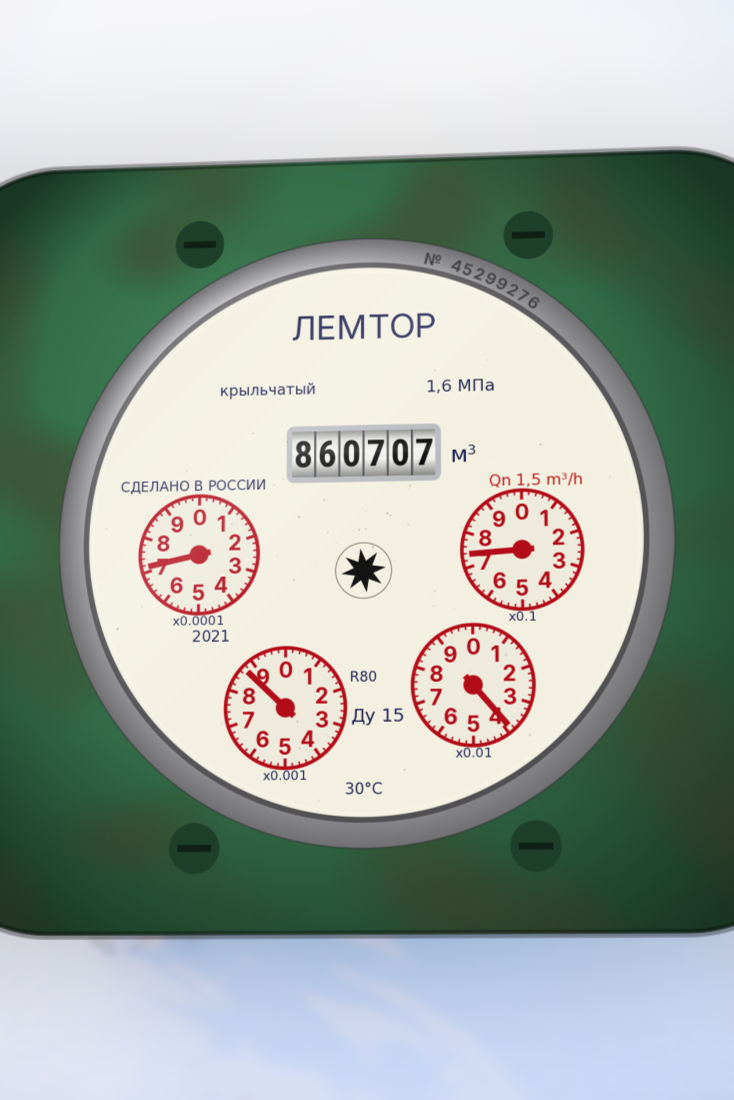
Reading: value=860707.7387 unit=m³
